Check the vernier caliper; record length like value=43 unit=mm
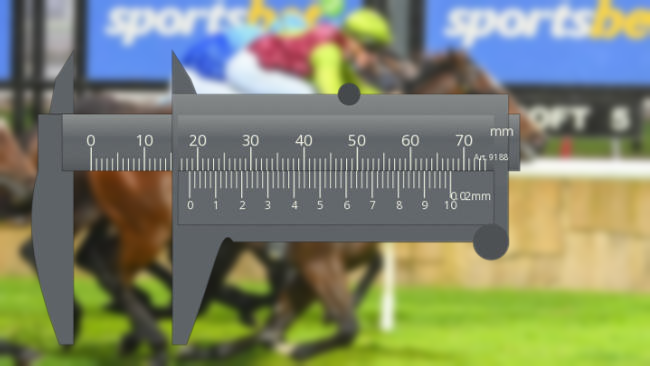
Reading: value=18.5 unit=mm
